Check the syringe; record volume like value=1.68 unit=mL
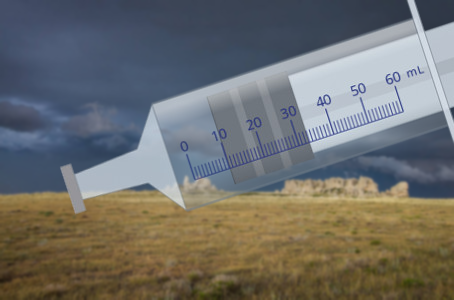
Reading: value=10 unit=mL
